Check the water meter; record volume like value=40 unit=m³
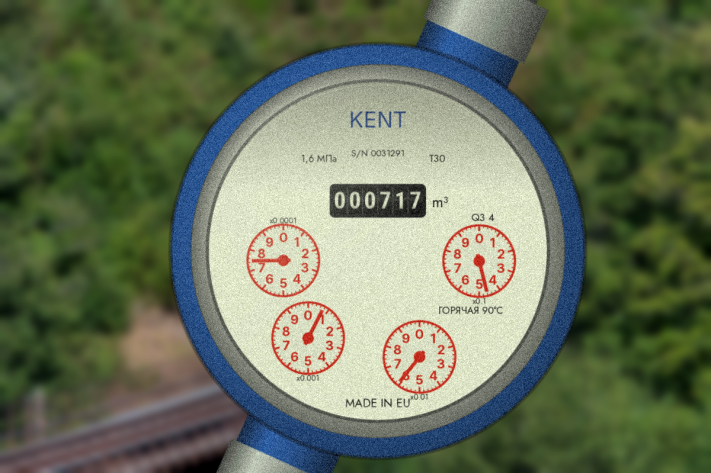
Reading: value=717.4607 unit=m³
